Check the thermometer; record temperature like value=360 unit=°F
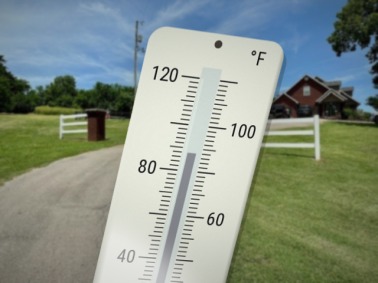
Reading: value=88 unit=°F
